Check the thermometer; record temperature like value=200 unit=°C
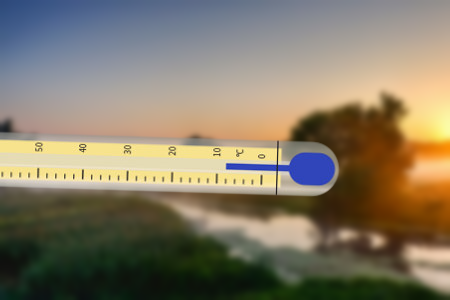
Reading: value=8 unit=°C
